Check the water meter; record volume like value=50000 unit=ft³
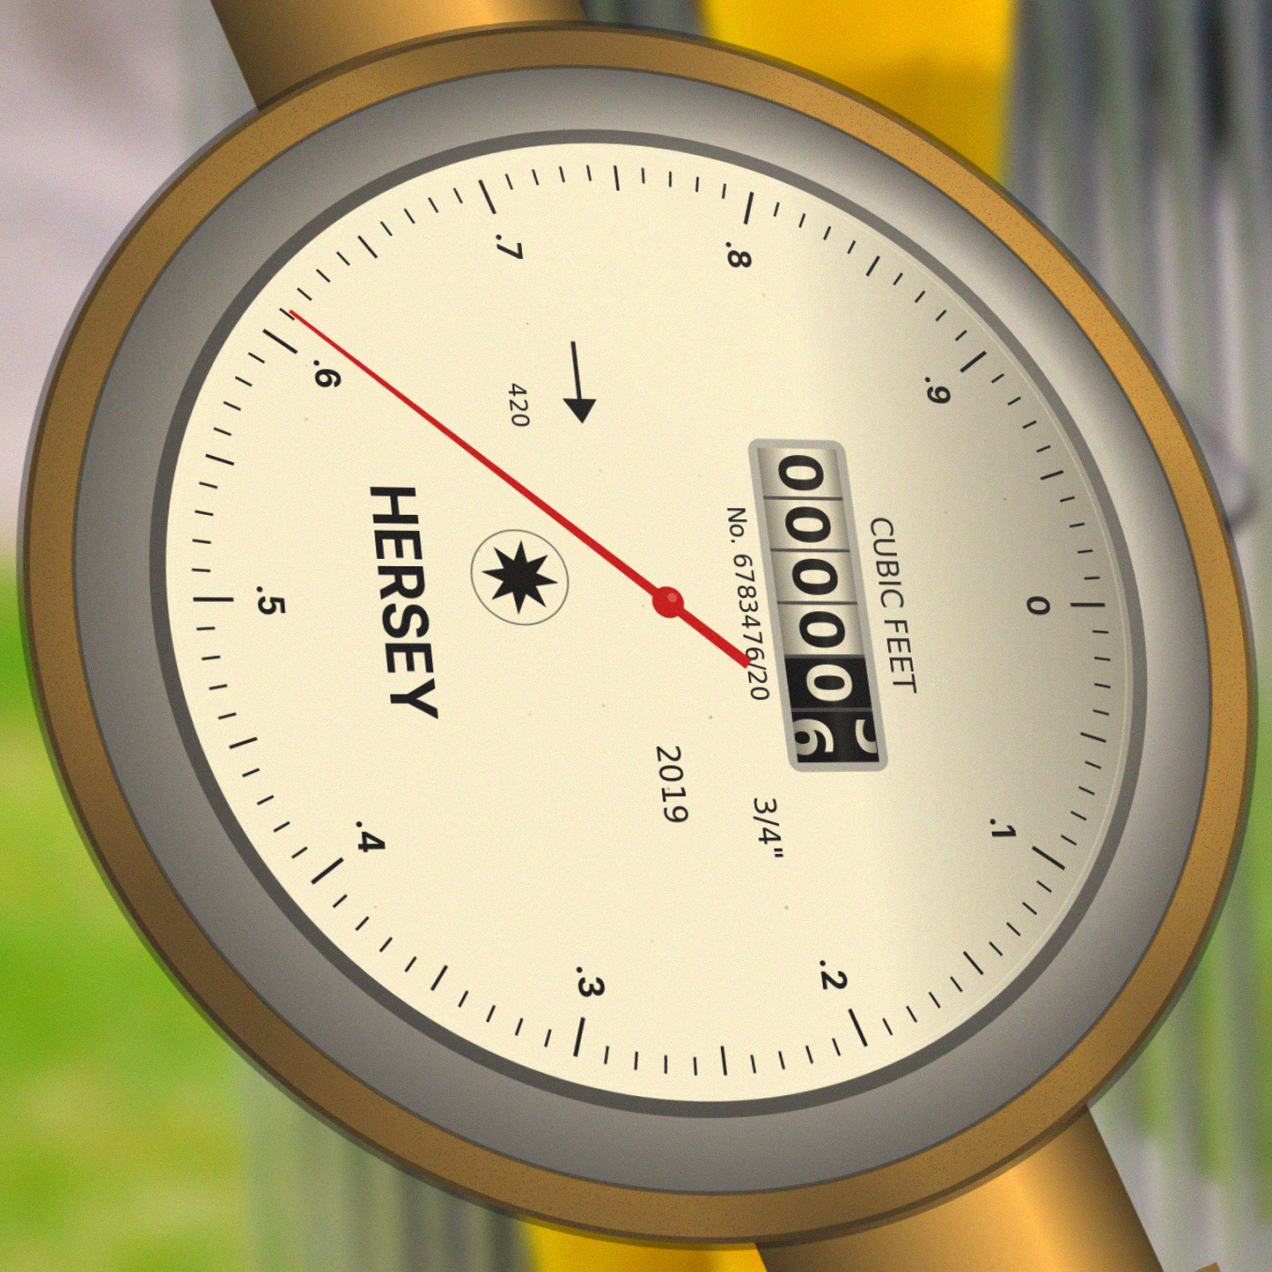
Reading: value=5.61 unit=ft³
